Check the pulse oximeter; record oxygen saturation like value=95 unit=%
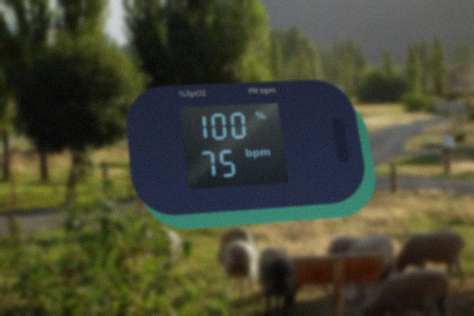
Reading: value=100 unit=%
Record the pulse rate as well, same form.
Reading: value=75 unit=bpm
